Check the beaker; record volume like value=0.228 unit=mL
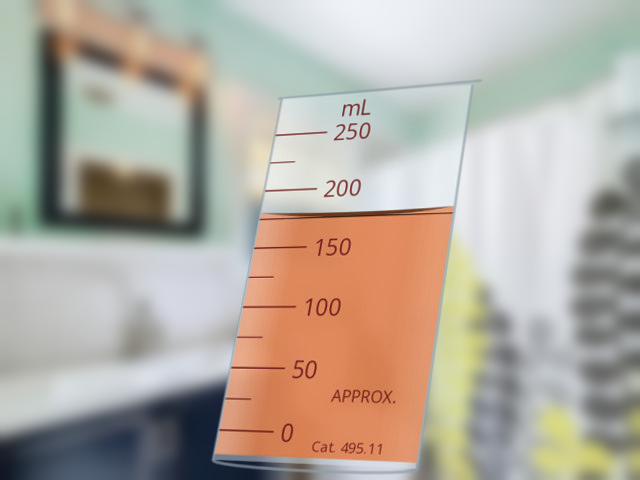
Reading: value=175 unit=mL
